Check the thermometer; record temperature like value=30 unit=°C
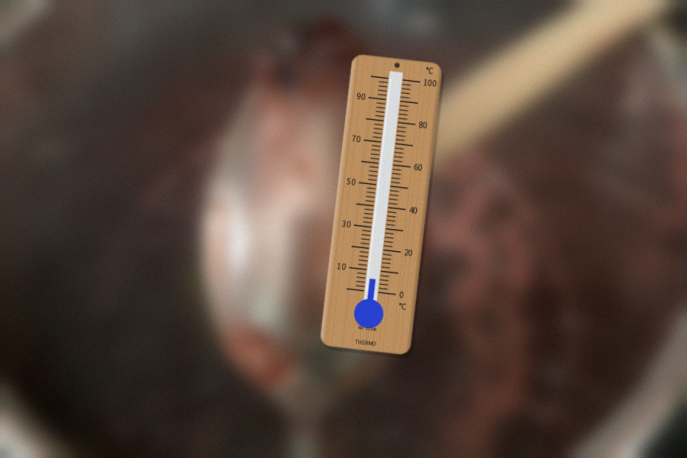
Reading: value=6 unit=°C
